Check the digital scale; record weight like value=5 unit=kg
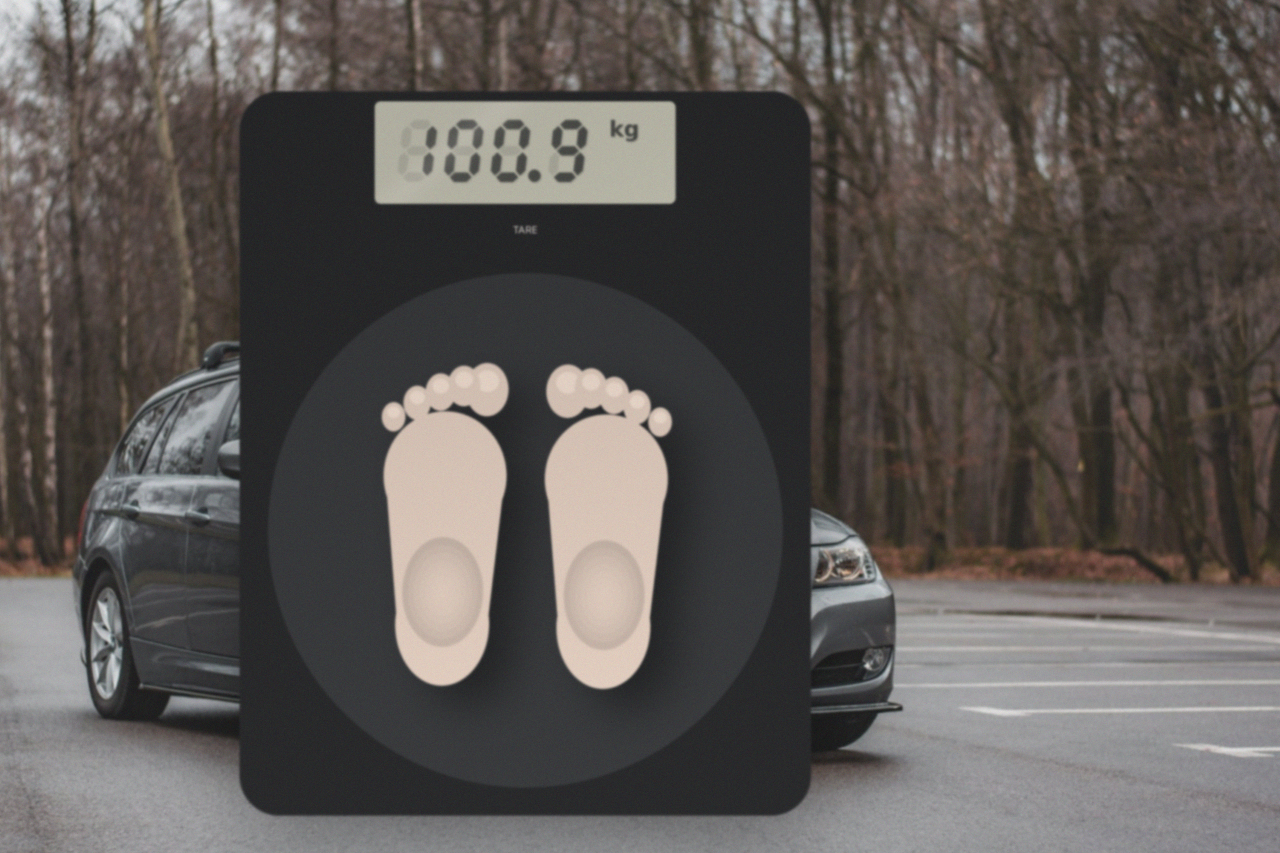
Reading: value=100.9 unit=kg
